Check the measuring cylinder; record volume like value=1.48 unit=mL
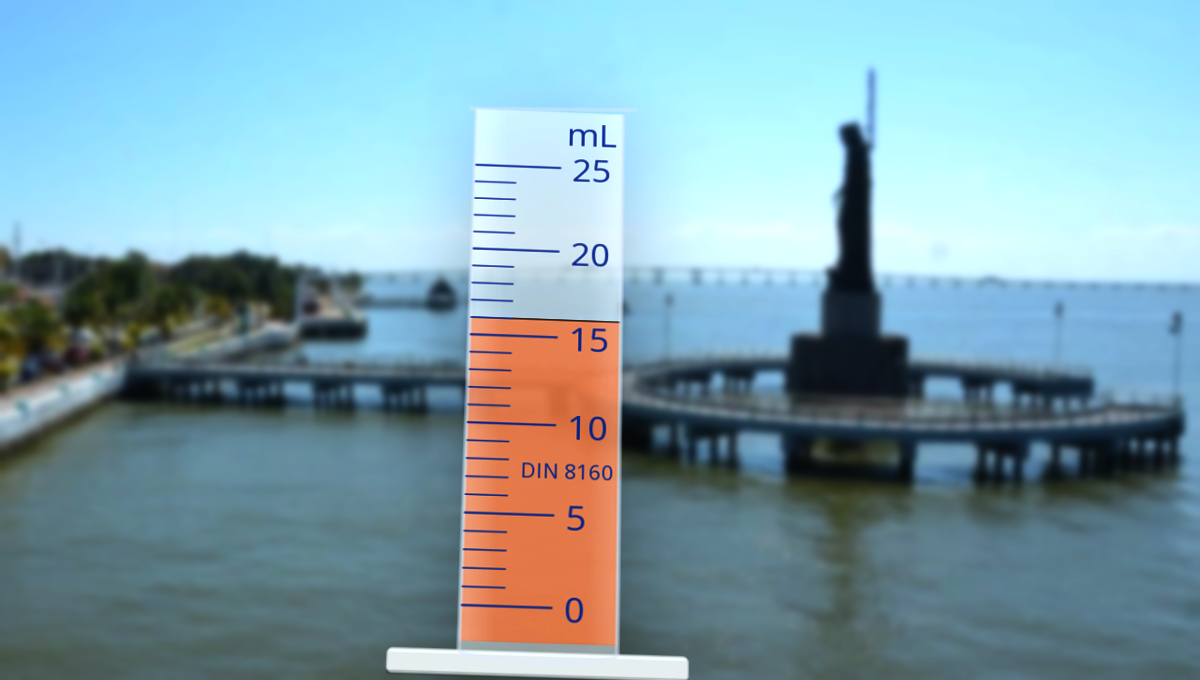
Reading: value=16 unit=mL
